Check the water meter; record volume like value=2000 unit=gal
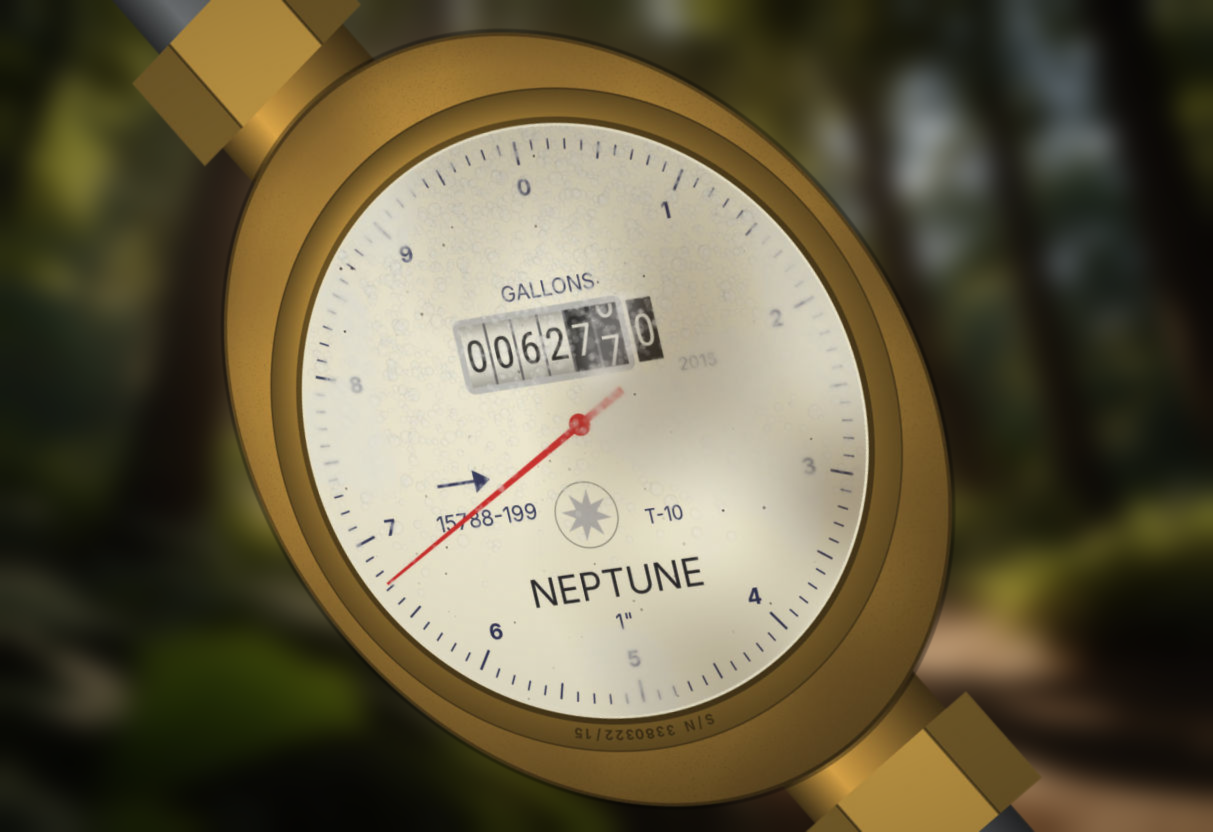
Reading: value=62766.7 unit=gal
